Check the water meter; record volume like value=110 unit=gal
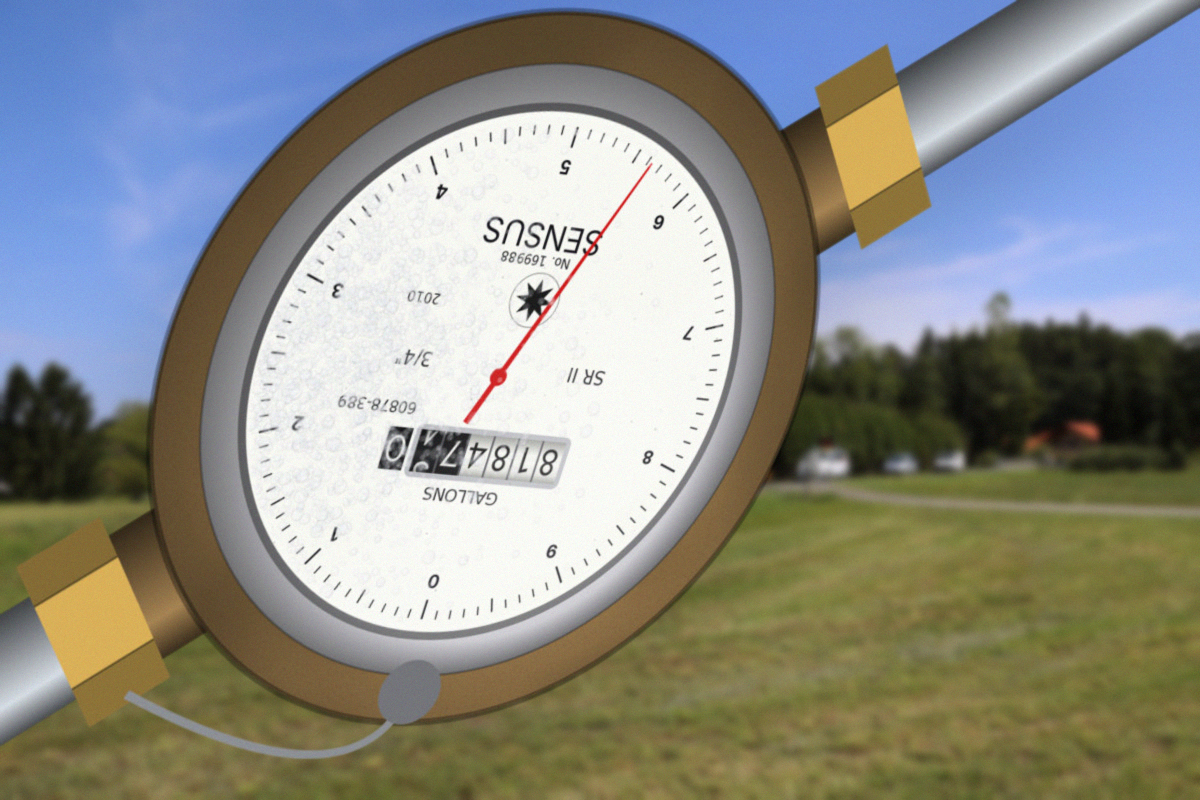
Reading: value=8184735.6 unit=gal
